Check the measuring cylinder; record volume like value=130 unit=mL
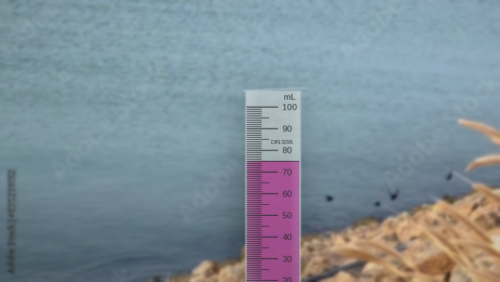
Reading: value=75 unit=mL
